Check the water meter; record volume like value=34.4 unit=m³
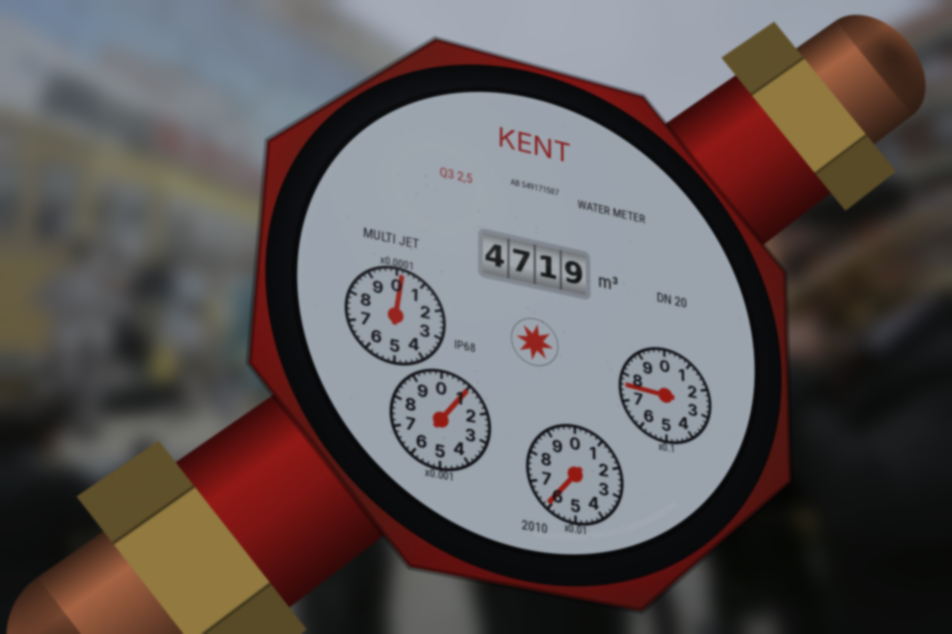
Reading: value=4719.7610 unit=m³
